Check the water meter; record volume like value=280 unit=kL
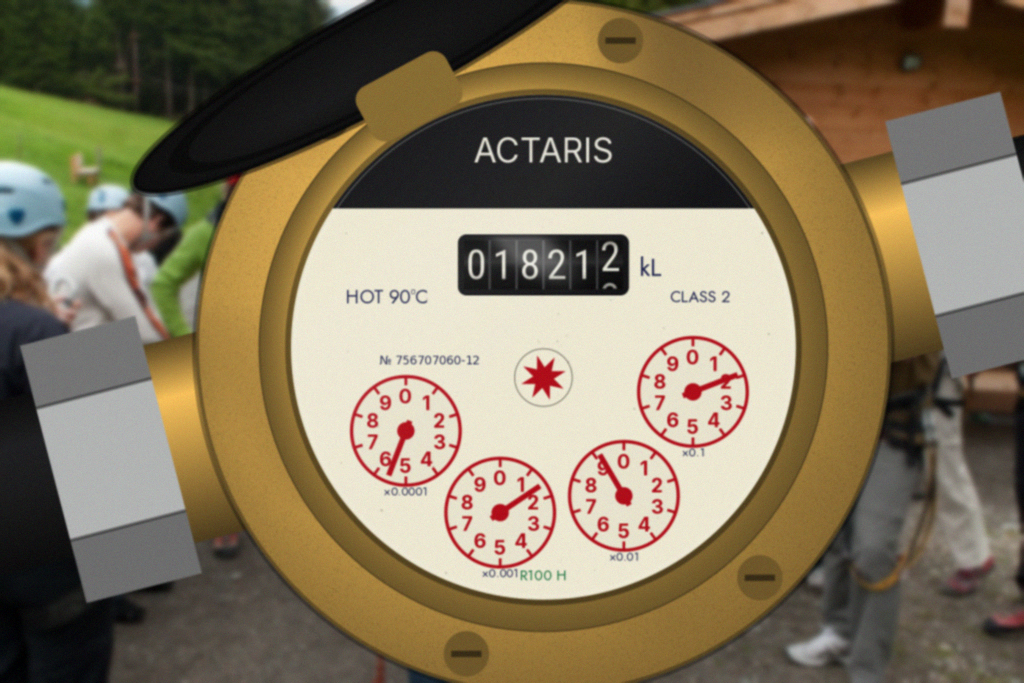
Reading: value=18212.1915 unit=kL
